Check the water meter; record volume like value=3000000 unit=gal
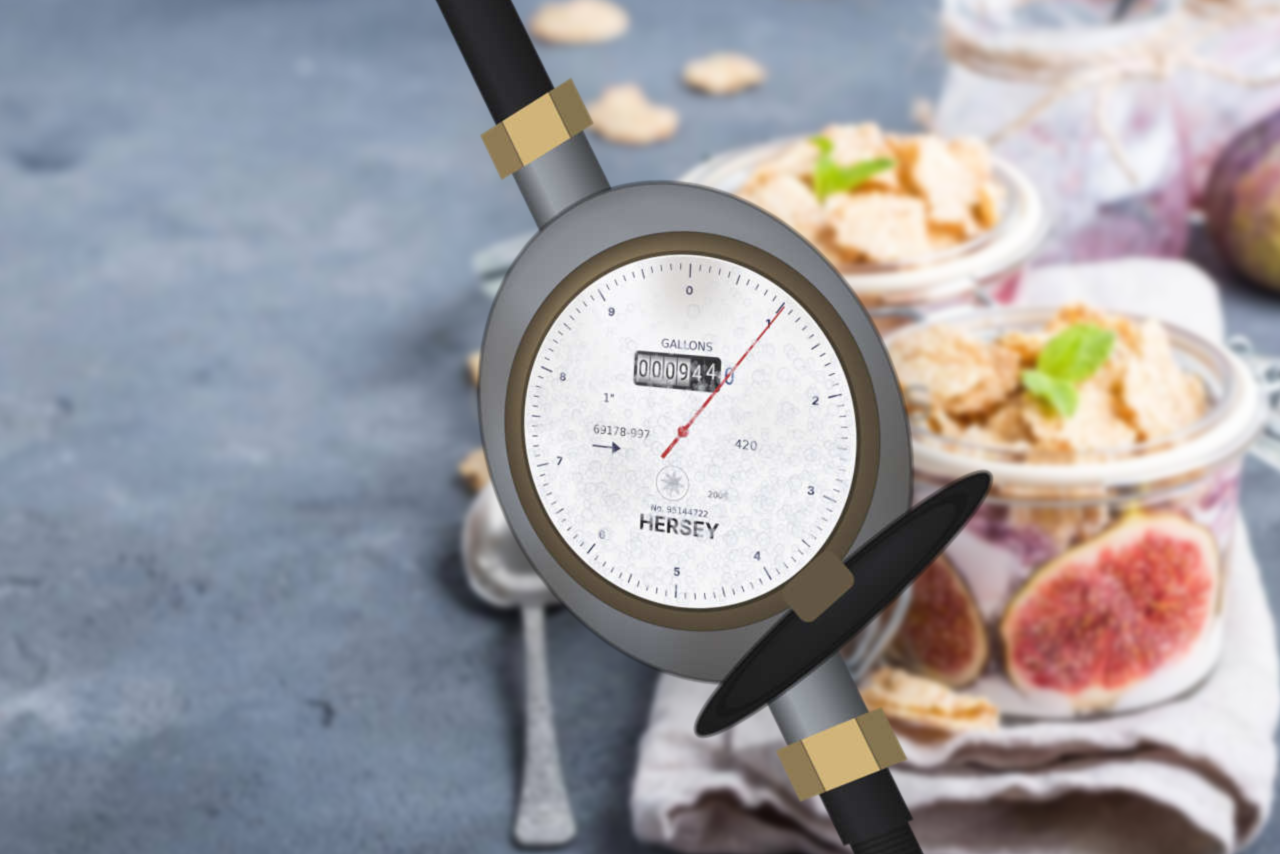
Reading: value=9441.0 unit=gal
